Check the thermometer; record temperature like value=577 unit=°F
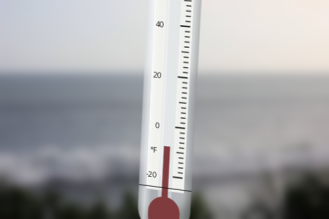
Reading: value=-8 unit=°F
